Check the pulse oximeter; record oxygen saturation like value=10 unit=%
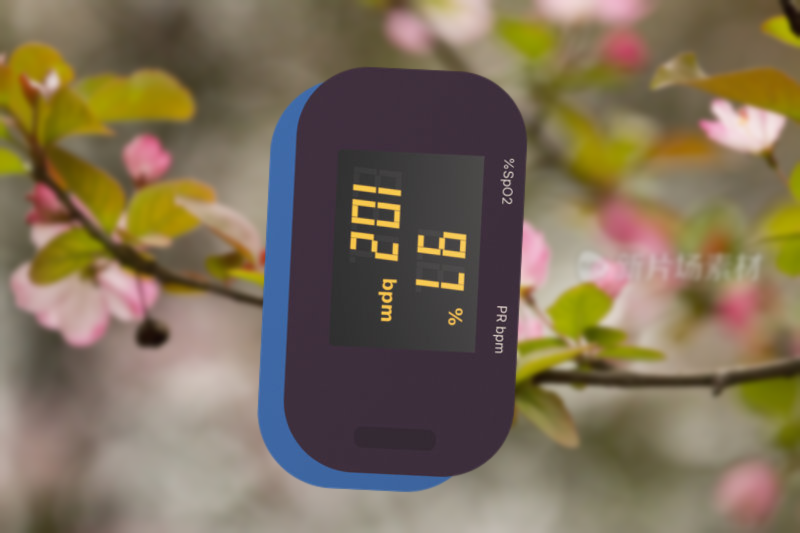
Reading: value=97 unit=%
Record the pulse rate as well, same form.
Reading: value=102 unit=bpm
